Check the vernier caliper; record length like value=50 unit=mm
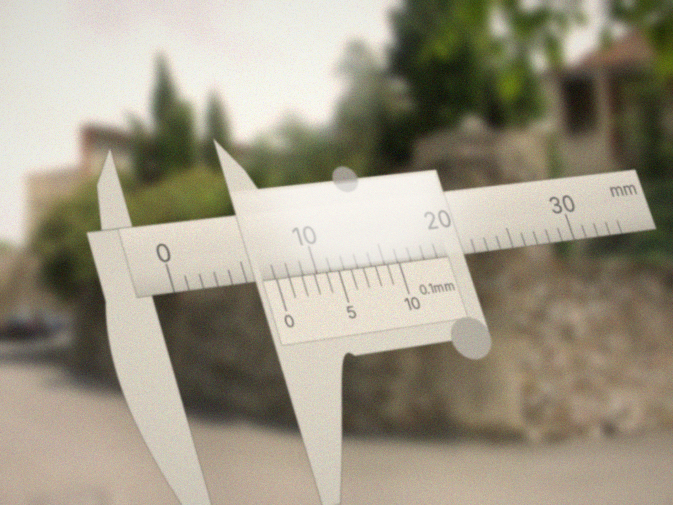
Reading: value=7.1 unit=mm
